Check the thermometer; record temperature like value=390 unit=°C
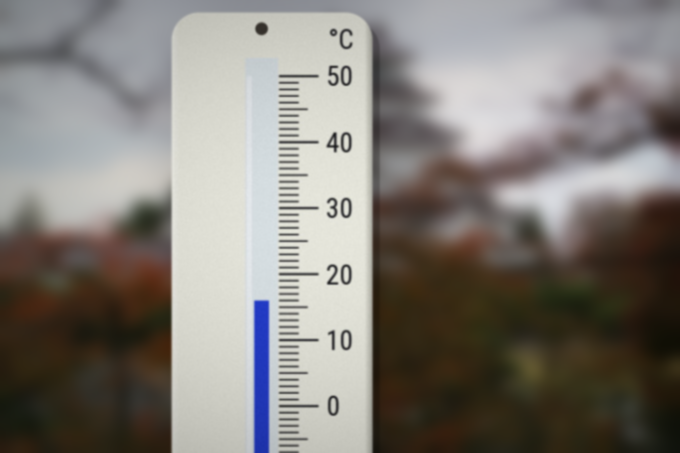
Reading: value=16 unit=°C
